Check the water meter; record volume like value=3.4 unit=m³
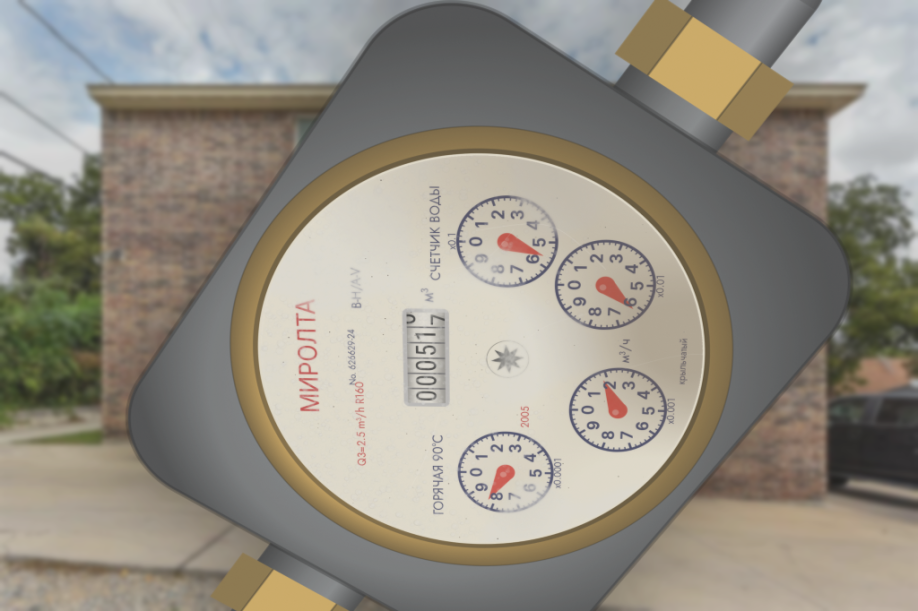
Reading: value=516.5618 unit=m³
